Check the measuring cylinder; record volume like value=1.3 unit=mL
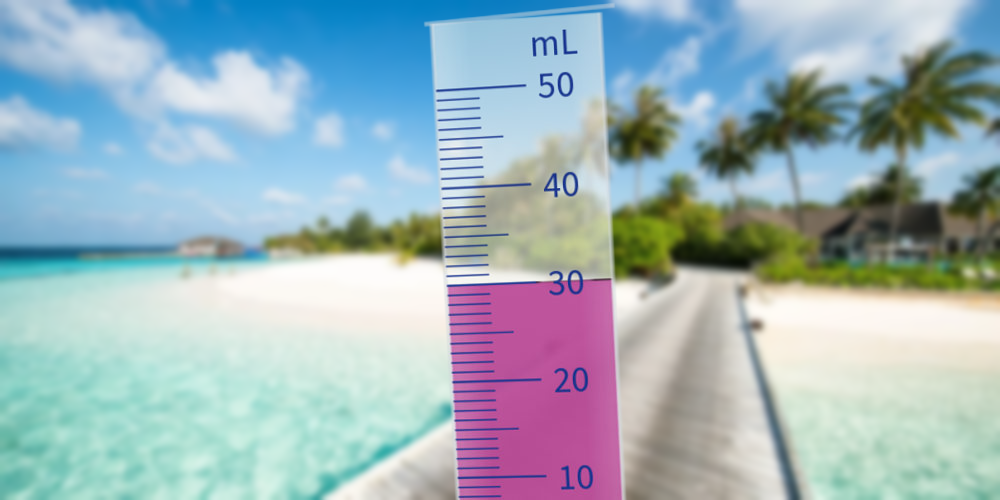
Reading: value=30 unit=mL
